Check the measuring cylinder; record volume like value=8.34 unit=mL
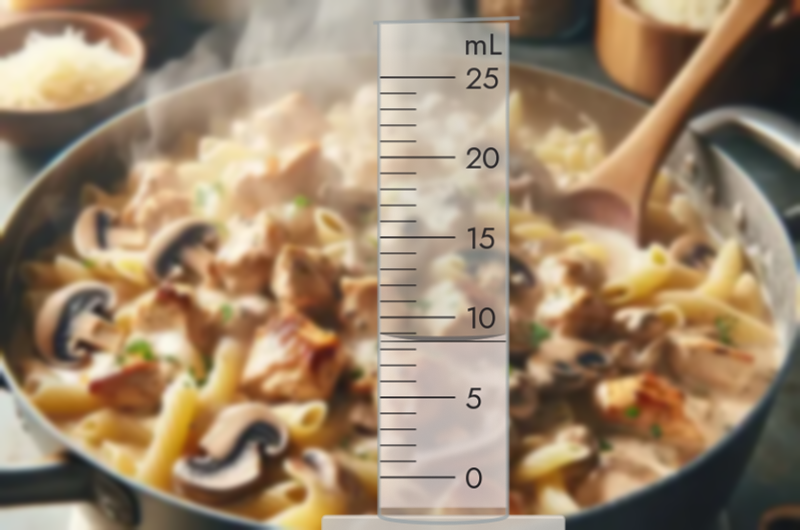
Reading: value=8.5 unit=mL
